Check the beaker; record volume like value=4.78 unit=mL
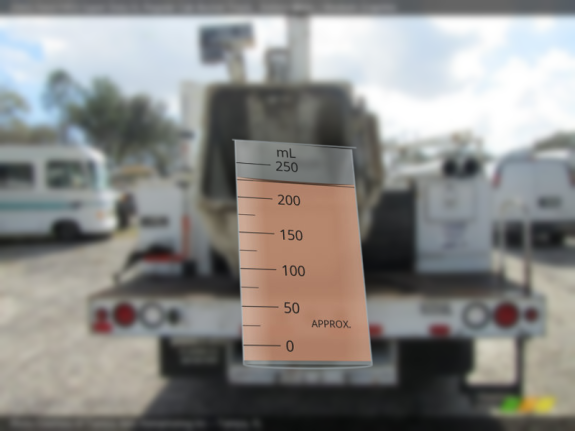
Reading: value=225 unit=mL
